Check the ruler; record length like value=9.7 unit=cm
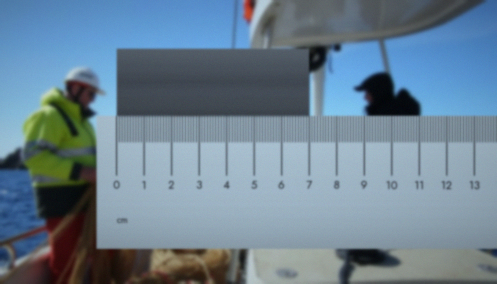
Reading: value=7 unit=cm
